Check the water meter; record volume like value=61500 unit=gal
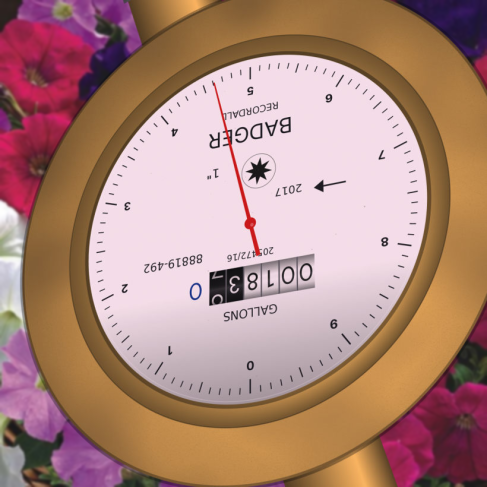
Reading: value=18364.6 unit=gal
